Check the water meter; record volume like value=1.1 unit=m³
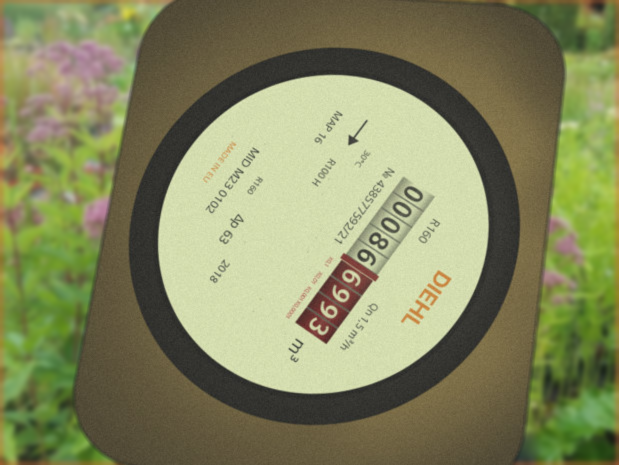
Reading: value=86.6993 unit=m³
